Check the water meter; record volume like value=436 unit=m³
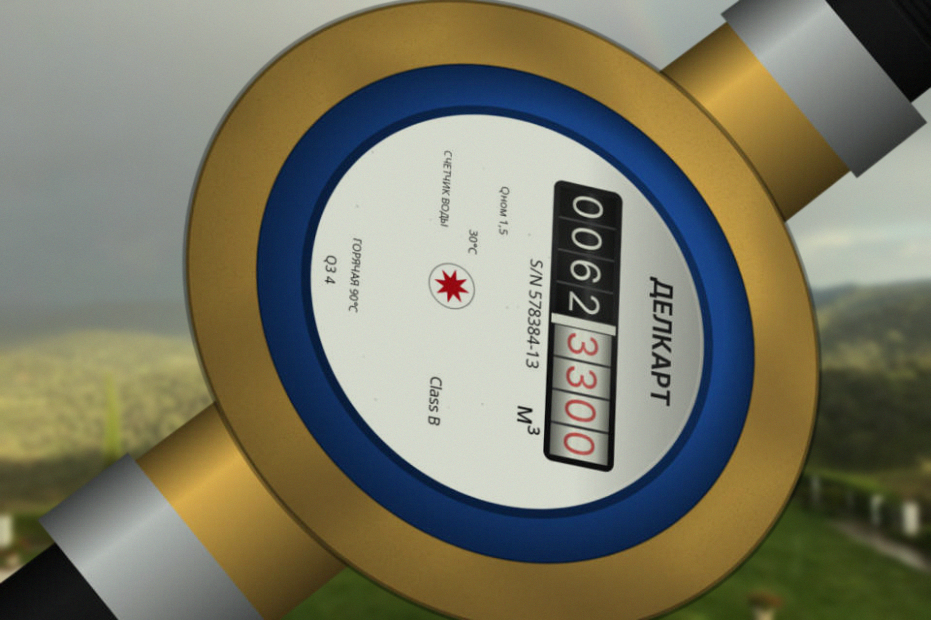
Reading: value=62.3300 unit=m³
